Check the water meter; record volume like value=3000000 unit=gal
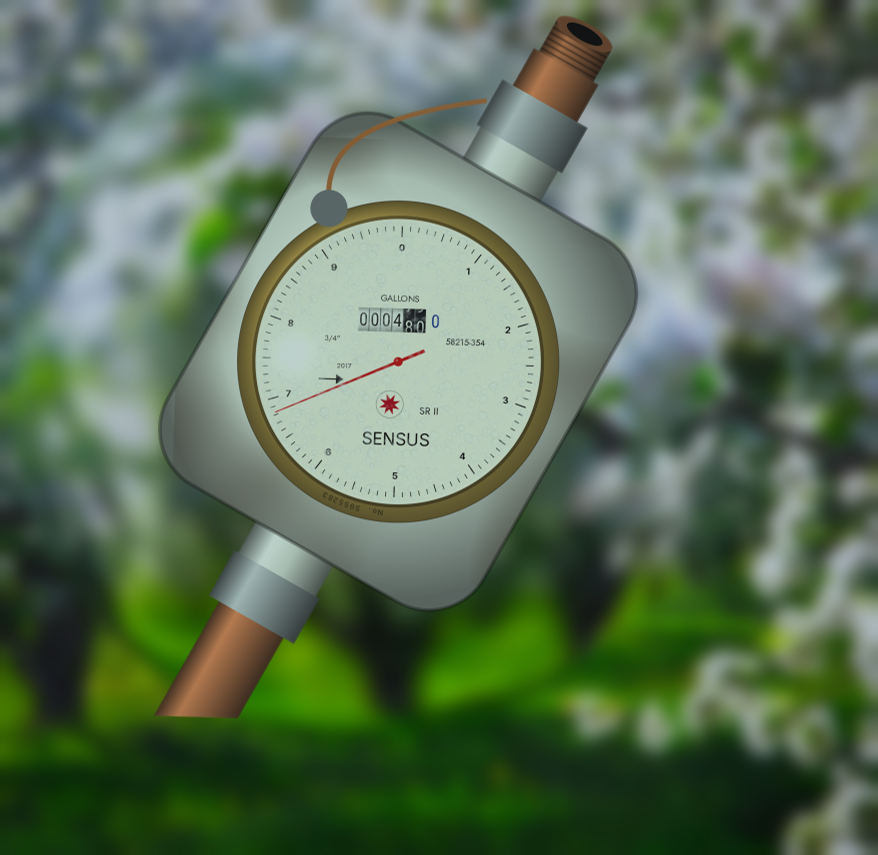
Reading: value=4796.8 unit=gal
